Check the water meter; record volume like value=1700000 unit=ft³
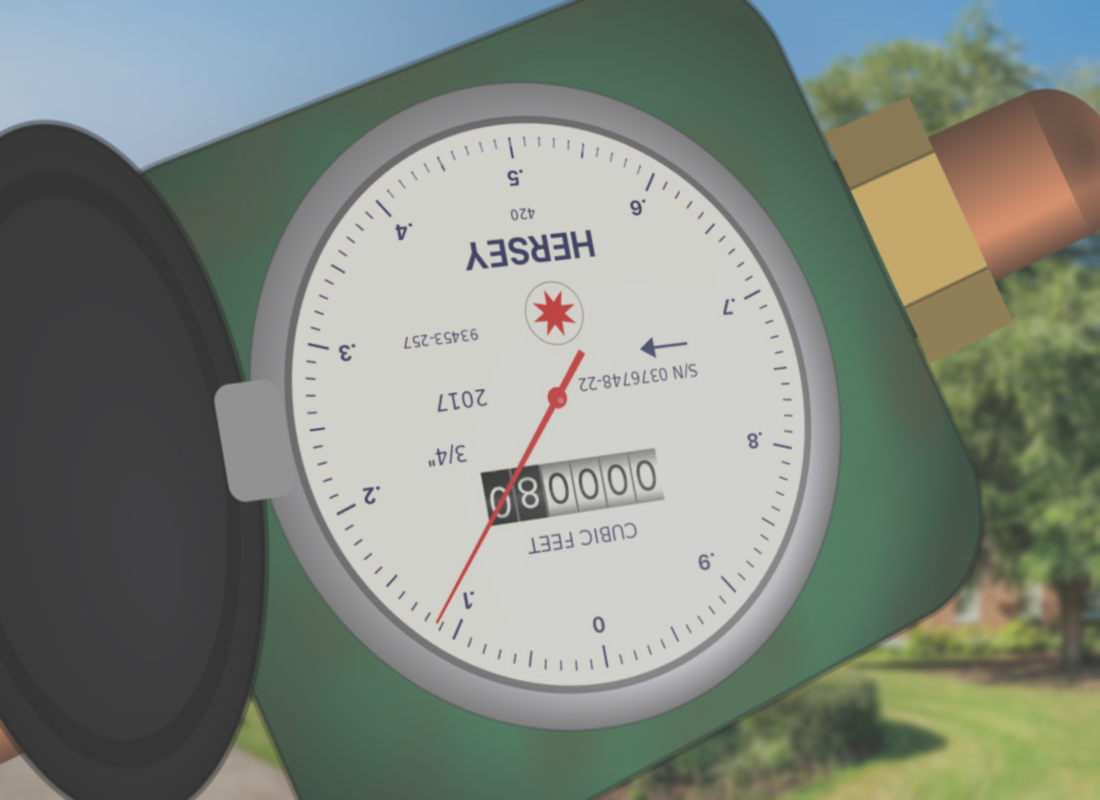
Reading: value=80.11 unit=ft³
